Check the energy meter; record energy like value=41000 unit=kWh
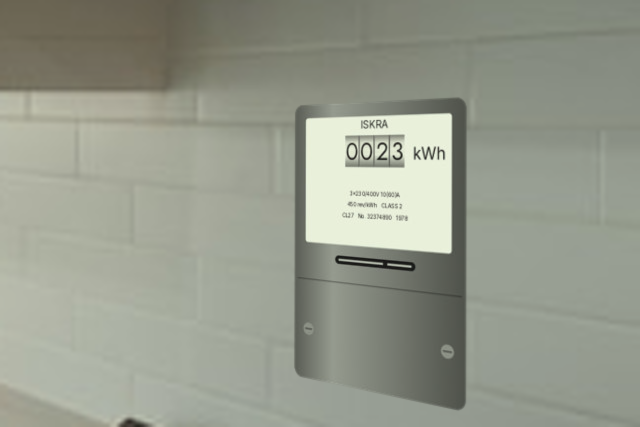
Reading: value=23 unit=kWh
